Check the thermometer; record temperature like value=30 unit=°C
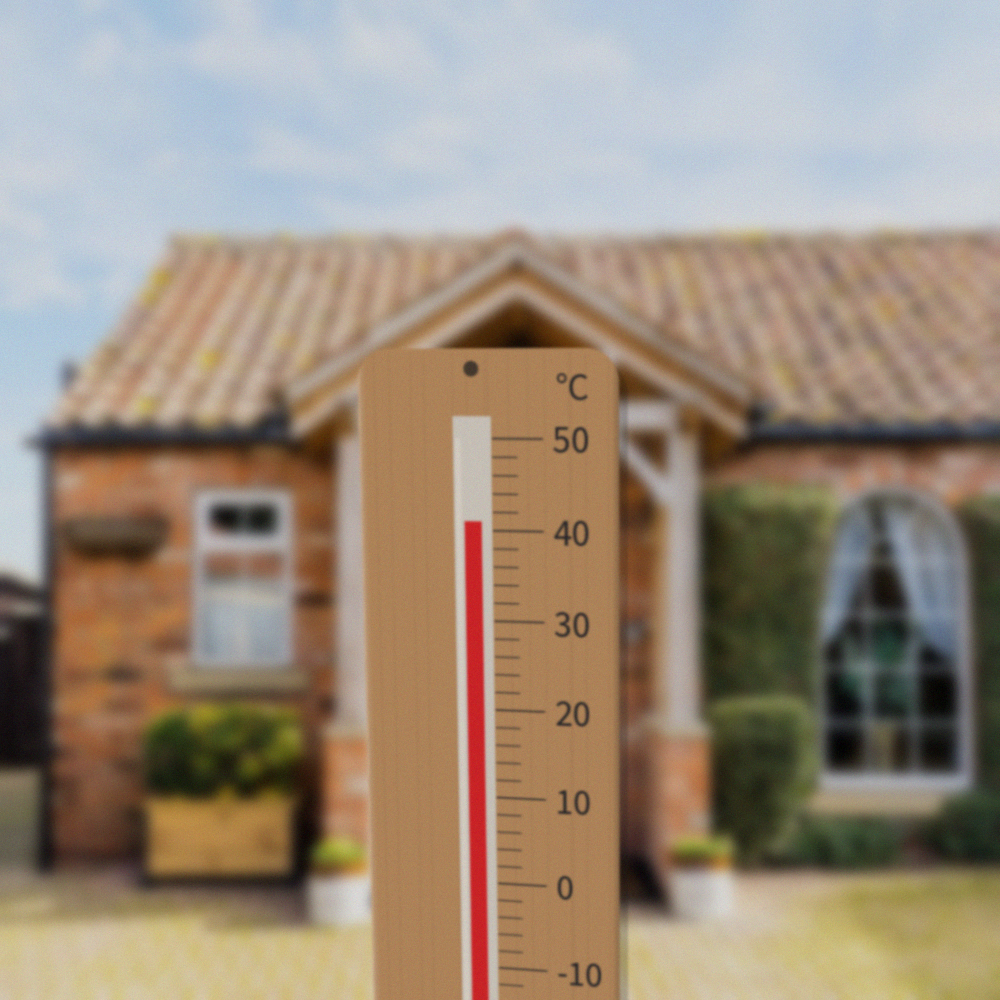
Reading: value=41 unit=°C
